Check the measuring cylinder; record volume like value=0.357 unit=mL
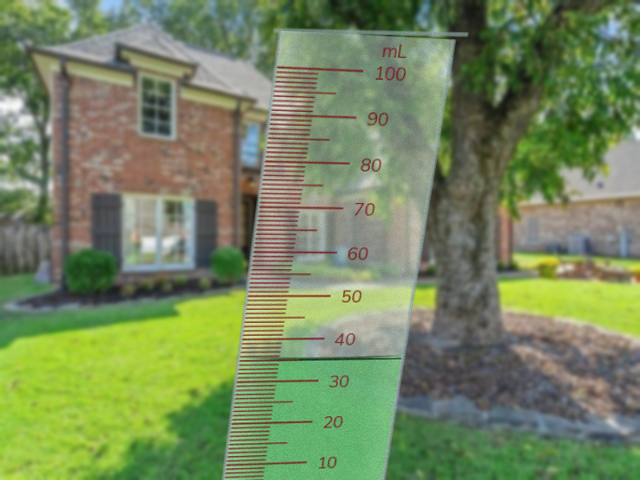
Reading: value=35 unit=mL
